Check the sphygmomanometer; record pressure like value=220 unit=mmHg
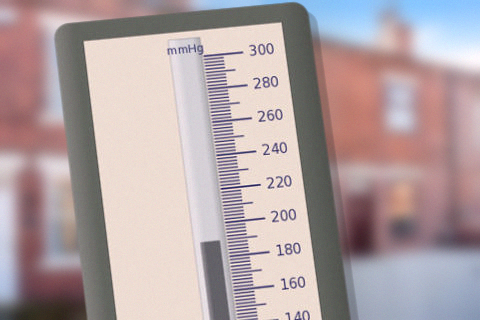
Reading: value=190 unit=mmHg
